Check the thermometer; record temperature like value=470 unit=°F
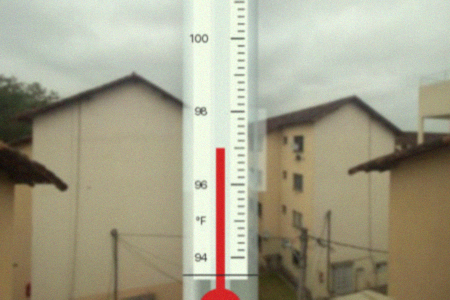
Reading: value=97 unit=°F
